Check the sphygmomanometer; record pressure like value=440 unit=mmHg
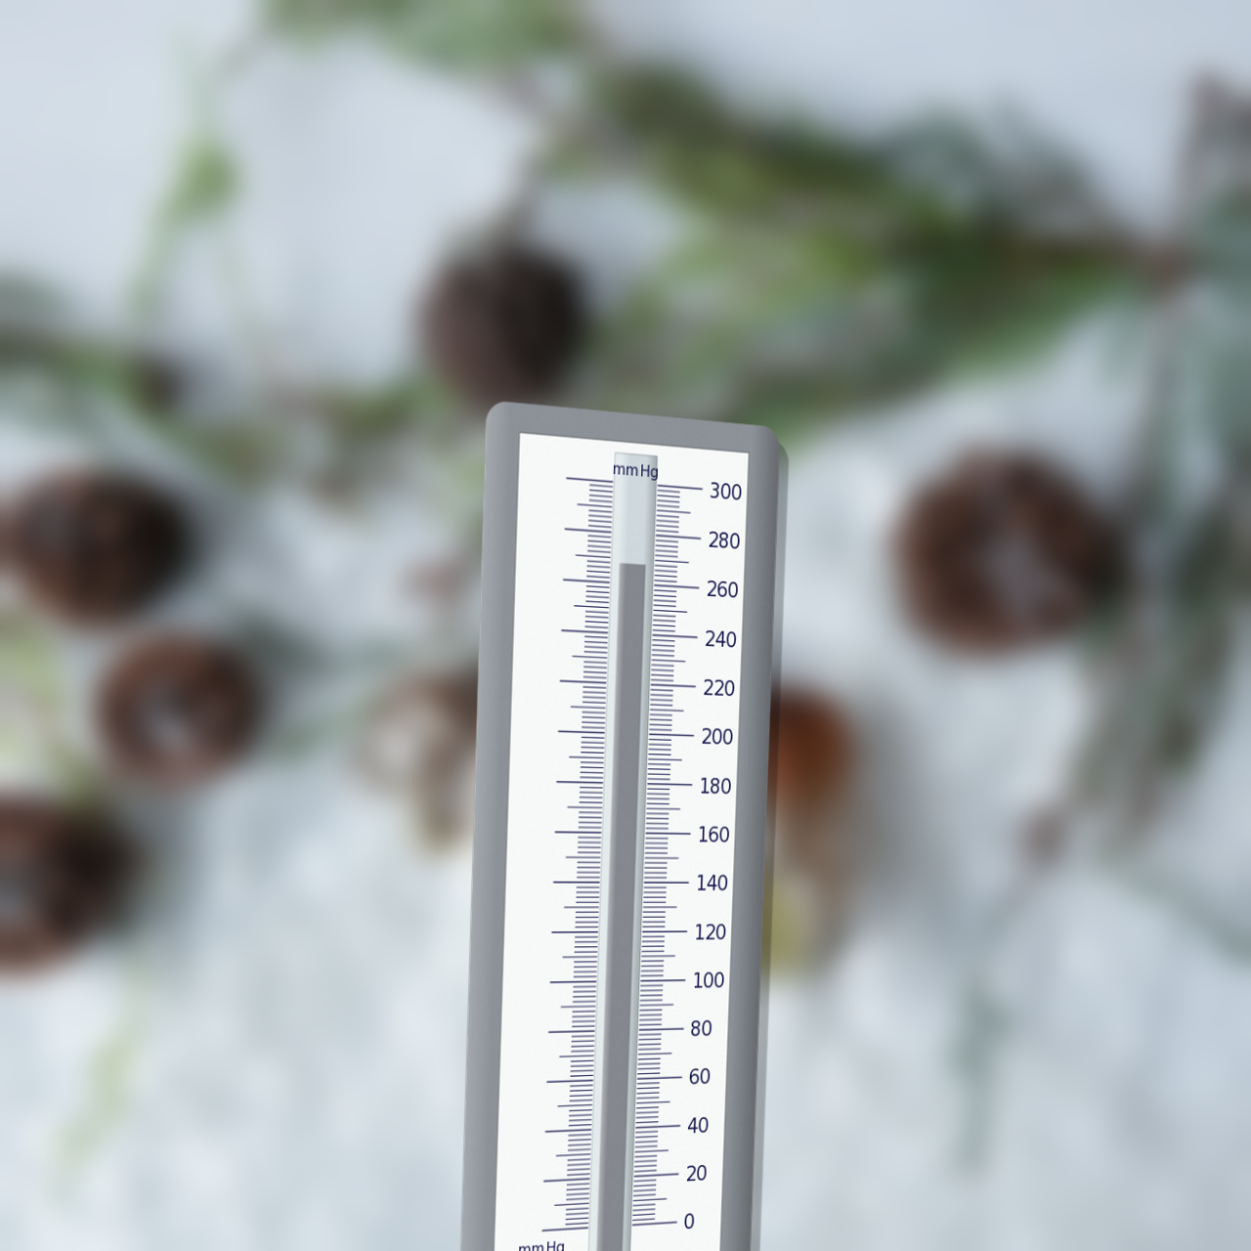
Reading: value=268 unit=mmHg
